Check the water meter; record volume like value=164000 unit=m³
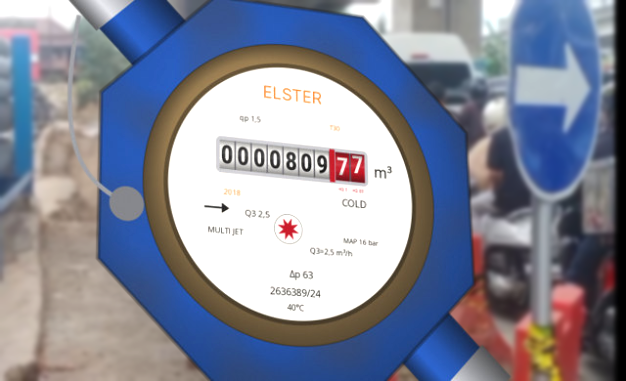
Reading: value=809.77 unit=m³
